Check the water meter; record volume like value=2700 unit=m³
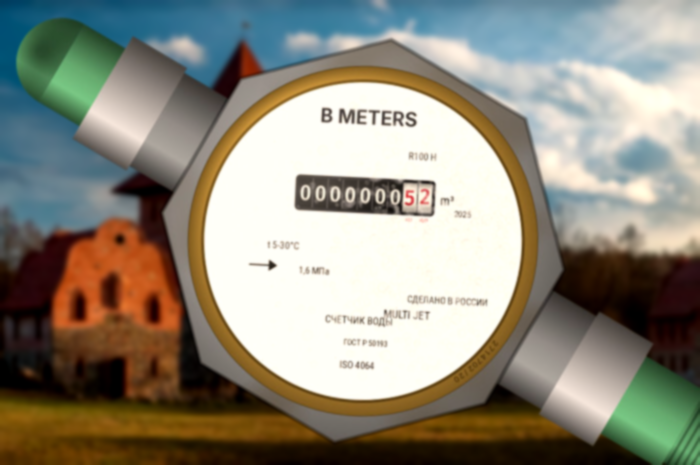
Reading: value=0.52 unit=m³
